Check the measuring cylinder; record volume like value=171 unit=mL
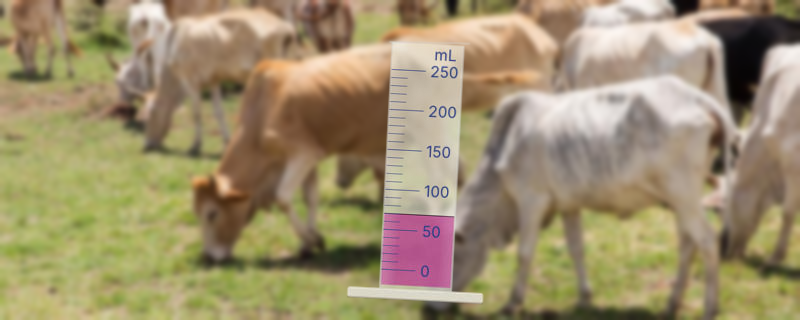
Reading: value=70 unit=mL
